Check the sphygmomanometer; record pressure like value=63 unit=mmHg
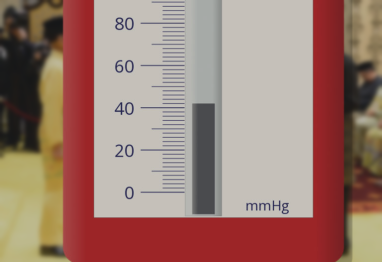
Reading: value=42 unit=mmHg
